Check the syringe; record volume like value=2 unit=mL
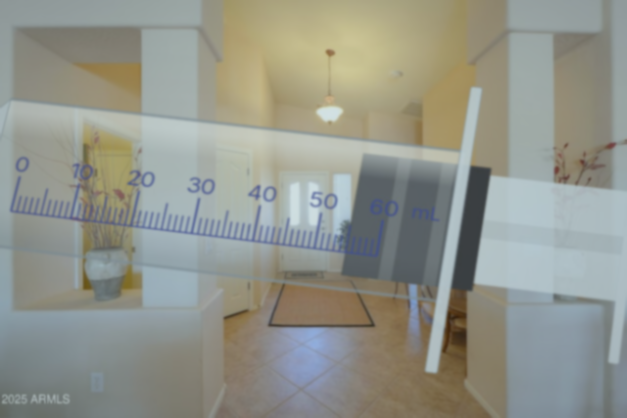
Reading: value=55 unit=mL
